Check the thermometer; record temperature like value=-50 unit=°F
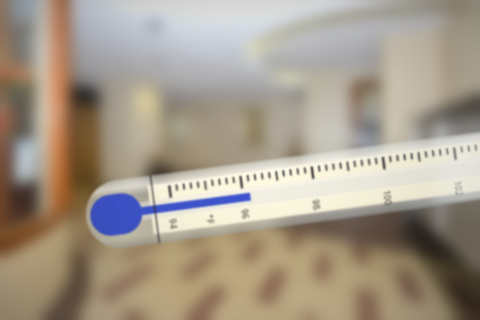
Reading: value=96.2 unit=°F
